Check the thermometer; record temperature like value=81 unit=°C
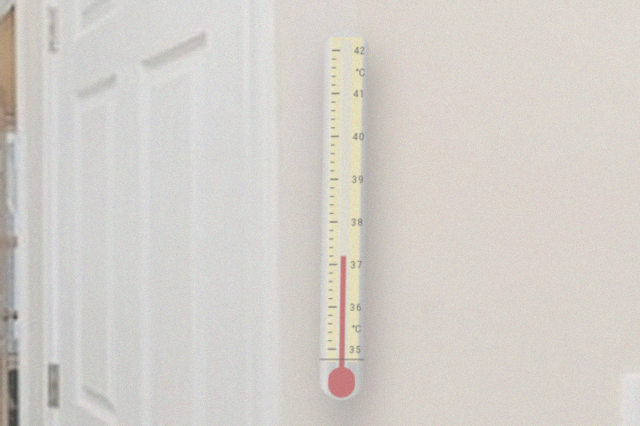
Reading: value=37.2 unit=°C
